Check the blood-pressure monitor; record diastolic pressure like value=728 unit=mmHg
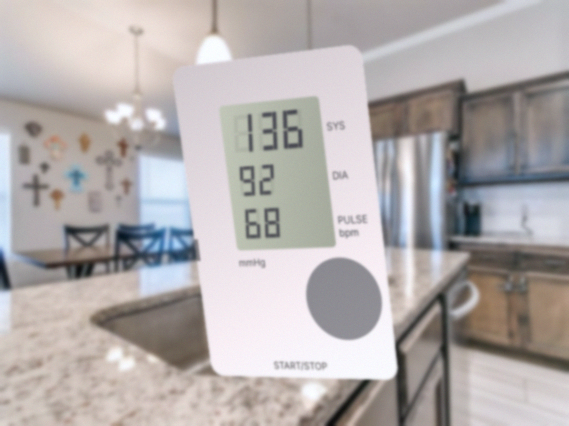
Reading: value=92 unit=mmHg
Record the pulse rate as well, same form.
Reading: value=68 unit=bpm
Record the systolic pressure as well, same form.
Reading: value=136 unit=mmHg
